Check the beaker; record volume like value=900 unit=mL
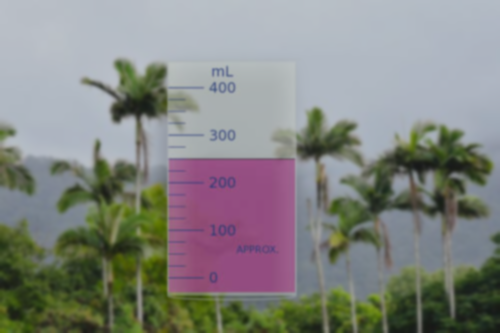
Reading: value=250 unit=mL
